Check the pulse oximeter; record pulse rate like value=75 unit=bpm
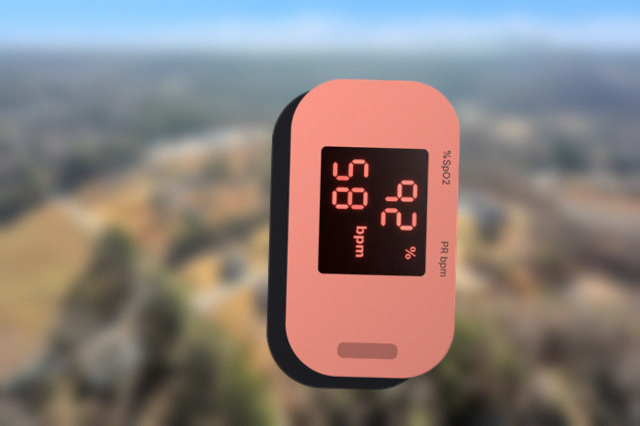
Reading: value=58 unit=bpm
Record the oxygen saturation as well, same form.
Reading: value=92 unit=%
